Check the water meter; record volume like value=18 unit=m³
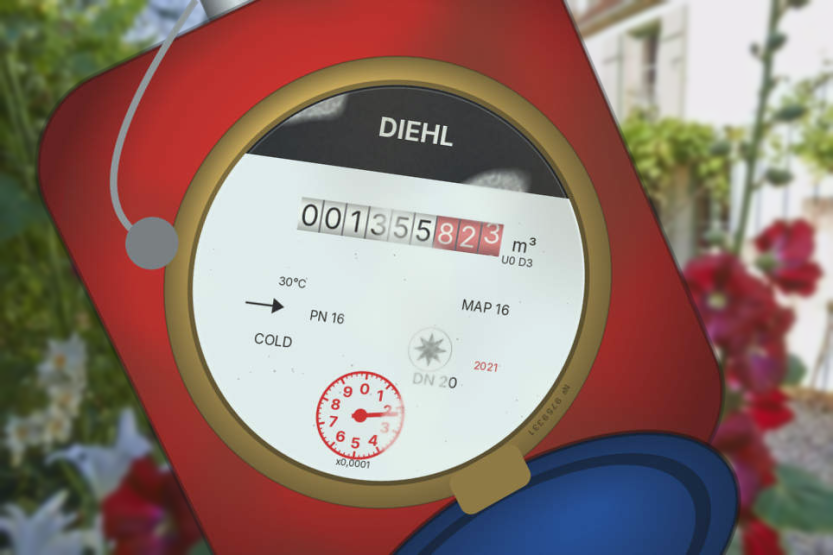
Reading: value=1355.8232 unit=m³
